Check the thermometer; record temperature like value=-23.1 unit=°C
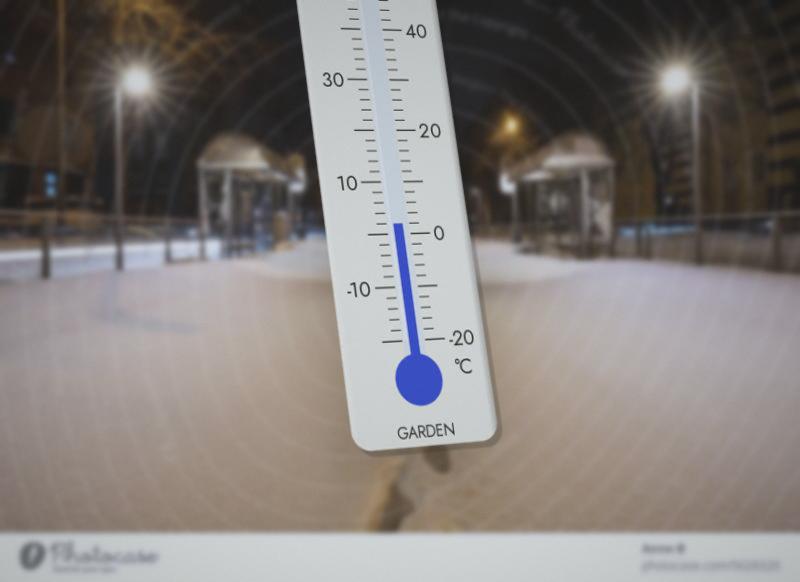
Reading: value=2 unit=°C
